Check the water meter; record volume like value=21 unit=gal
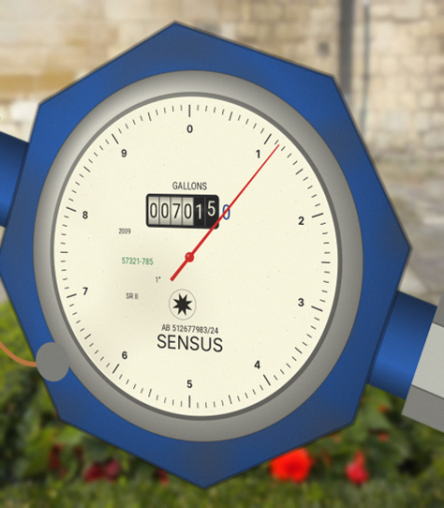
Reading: value=70151.1 unit=gal
